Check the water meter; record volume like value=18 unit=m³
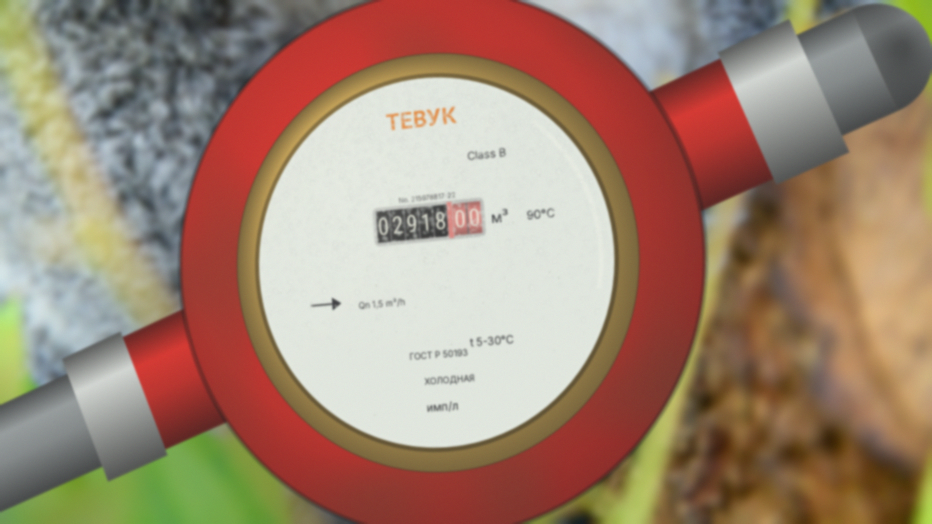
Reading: value=2918.00 unit=m³
